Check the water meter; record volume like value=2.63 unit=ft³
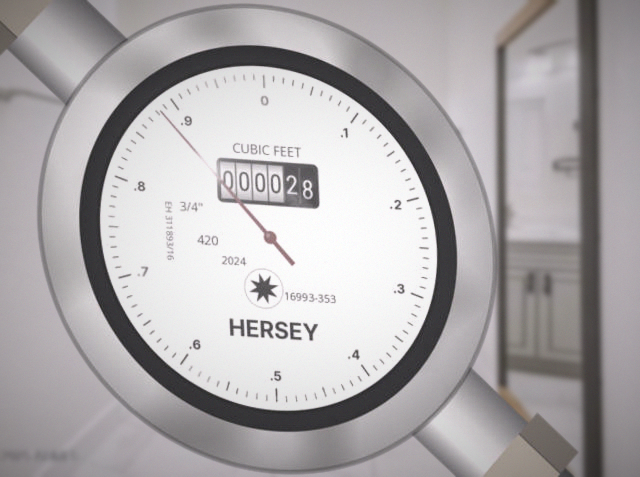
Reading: value=27.88 unit=ft³
